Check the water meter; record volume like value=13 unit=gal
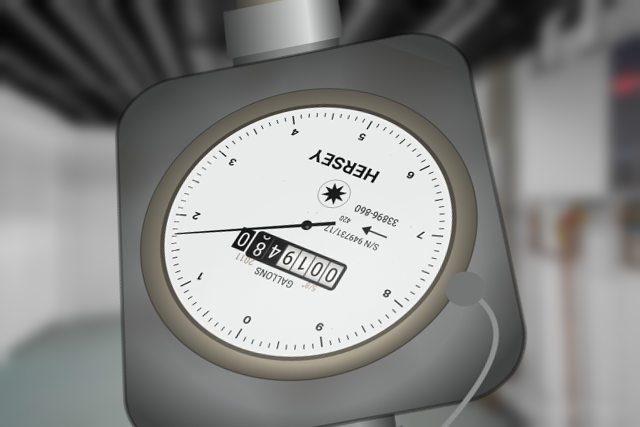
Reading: value=19481.7 unit=gal
